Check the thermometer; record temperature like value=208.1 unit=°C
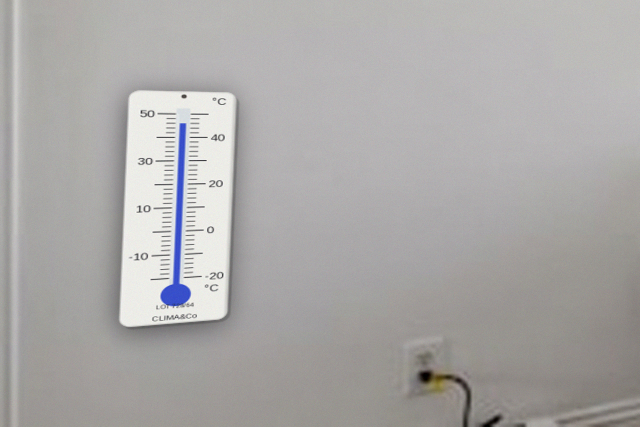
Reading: value=46 unit=°C
